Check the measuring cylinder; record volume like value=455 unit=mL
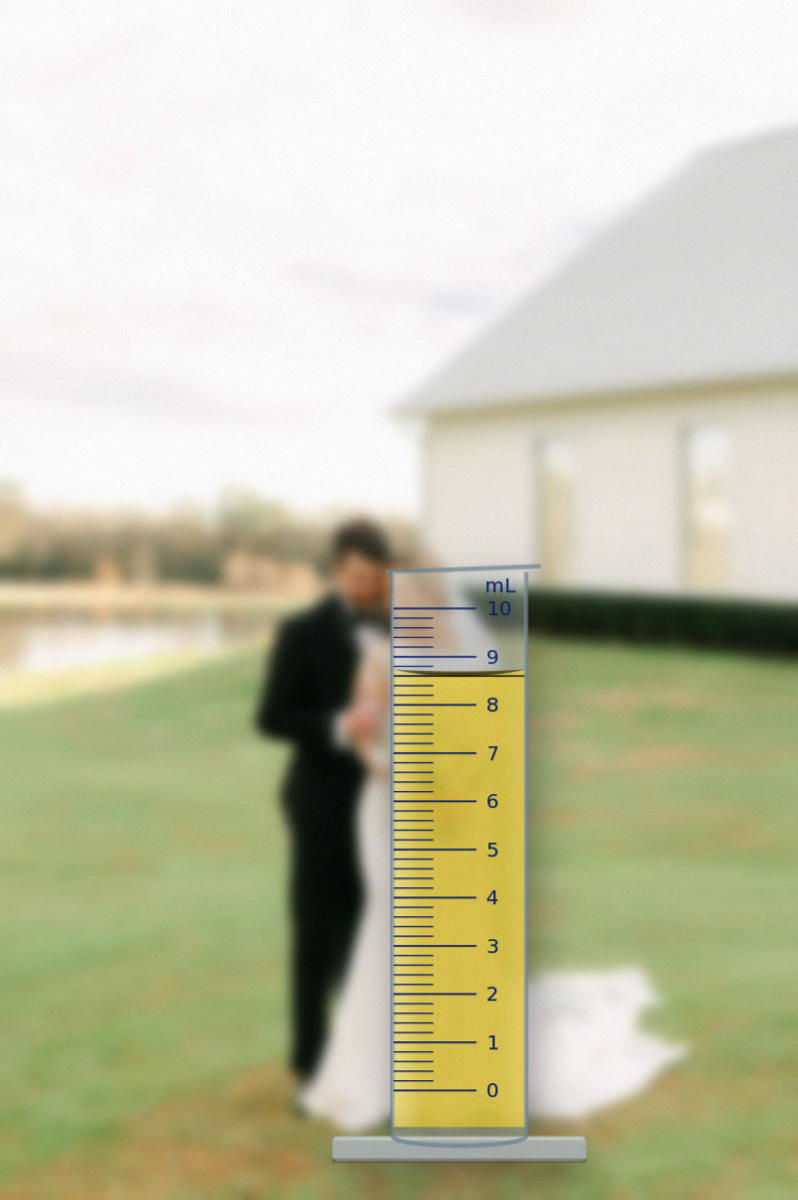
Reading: value=8.6 unit=mL
